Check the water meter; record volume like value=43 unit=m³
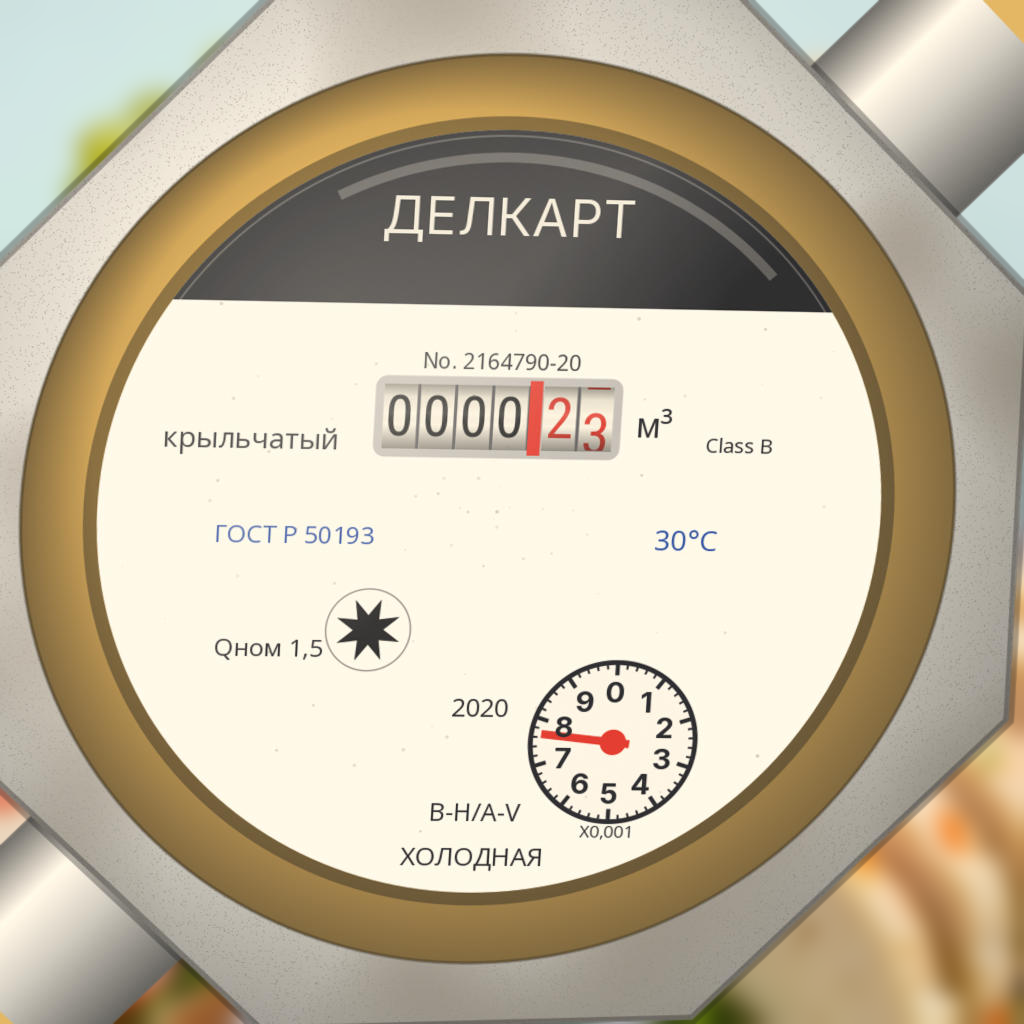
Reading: value=0.227 unit=m³
